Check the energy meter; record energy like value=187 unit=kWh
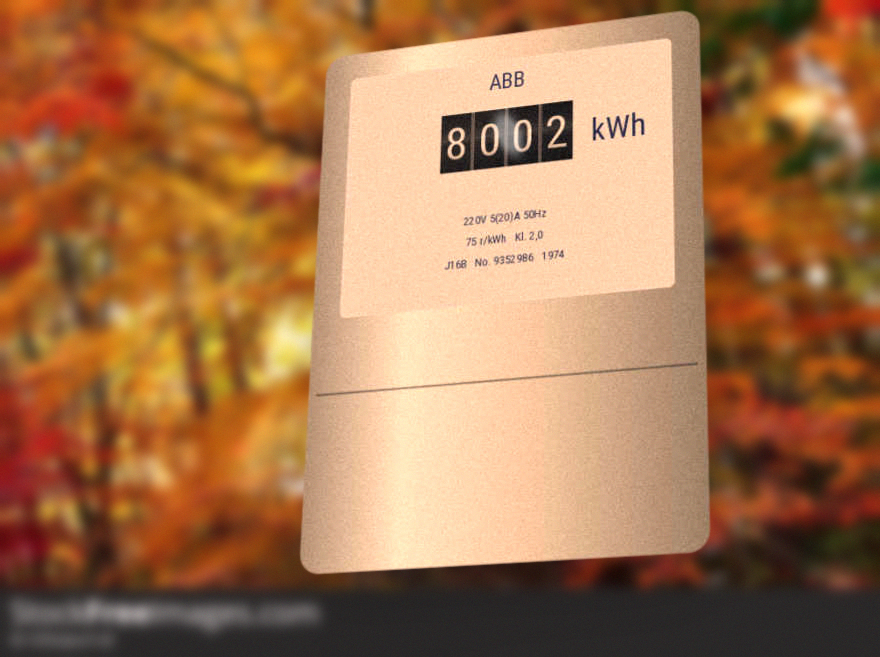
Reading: value=8002 unit=kWh
